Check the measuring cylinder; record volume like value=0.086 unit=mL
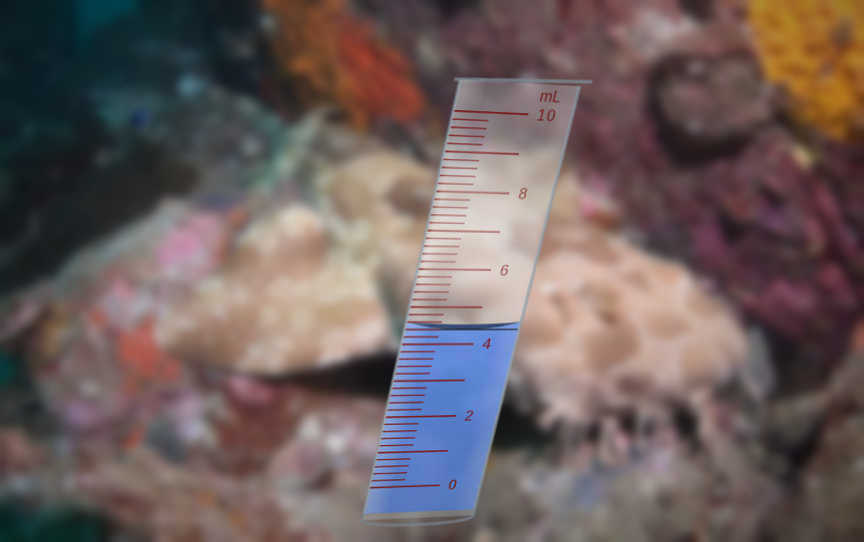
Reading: value=4.4 unit=mL
